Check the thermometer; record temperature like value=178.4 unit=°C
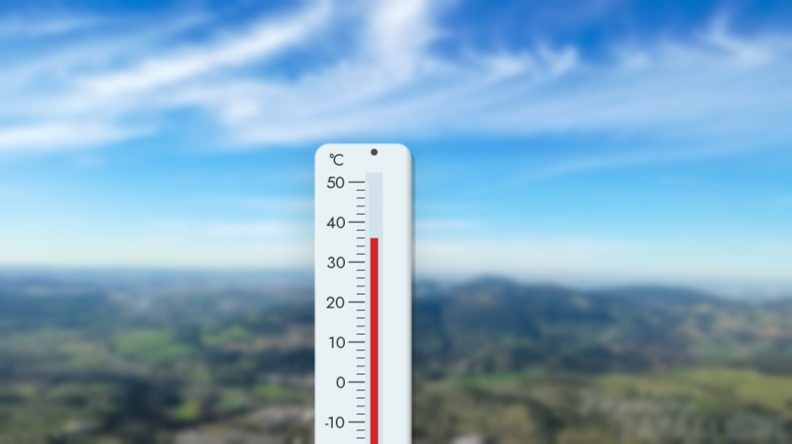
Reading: value=36 unit=°C
